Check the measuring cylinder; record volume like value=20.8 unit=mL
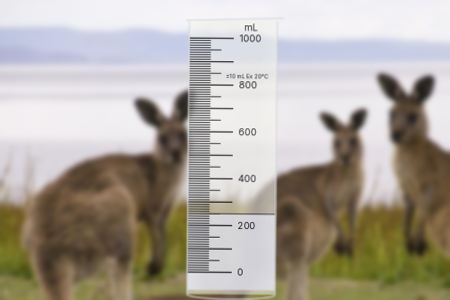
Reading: value=250 unit=mL
